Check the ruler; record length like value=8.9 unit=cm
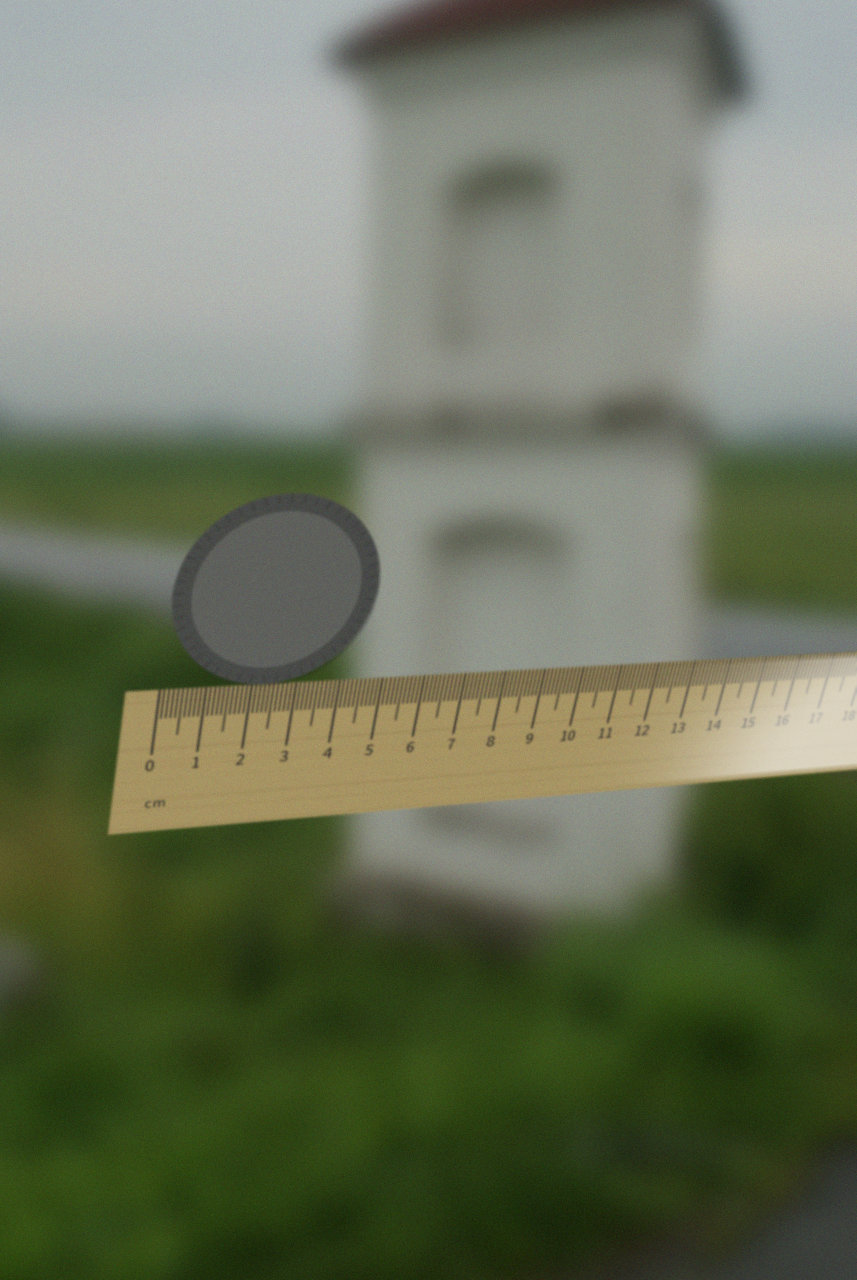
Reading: value=4.5 unit=cm
